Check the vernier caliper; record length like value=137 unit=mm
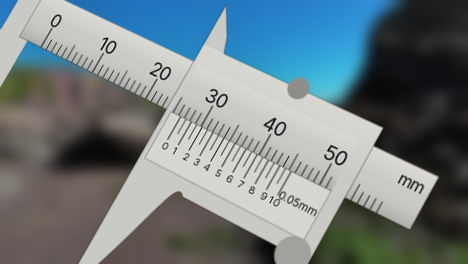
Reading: value=26.4 unit=mm
